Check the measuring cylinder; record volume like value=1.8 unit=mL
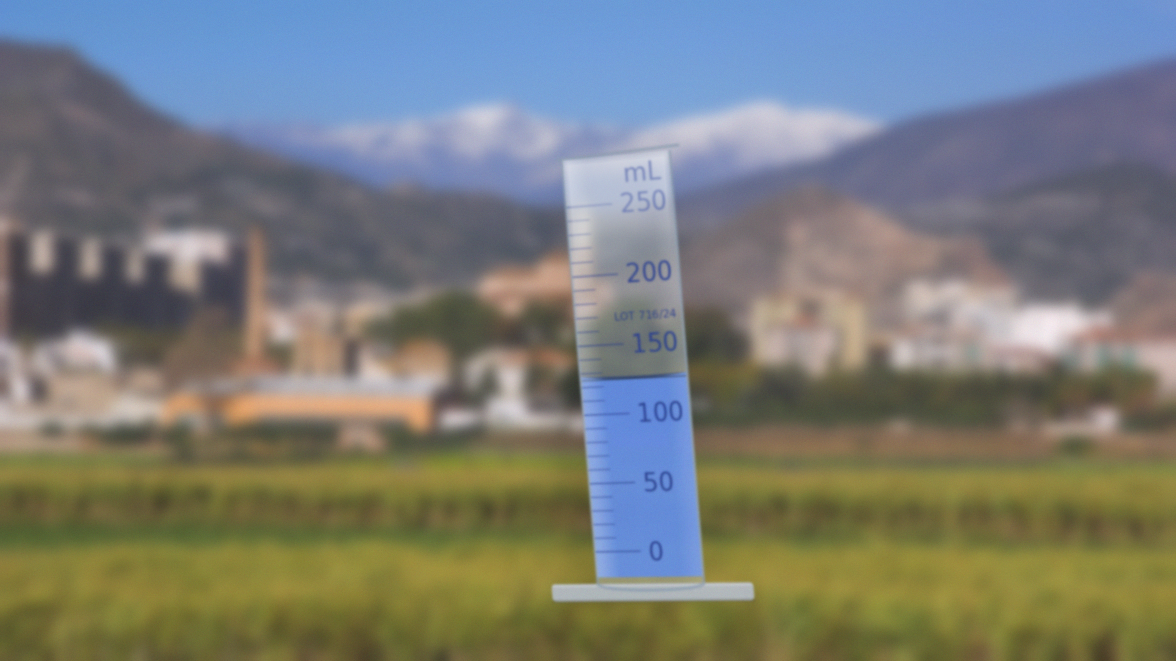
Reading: value=125 unit=mL
